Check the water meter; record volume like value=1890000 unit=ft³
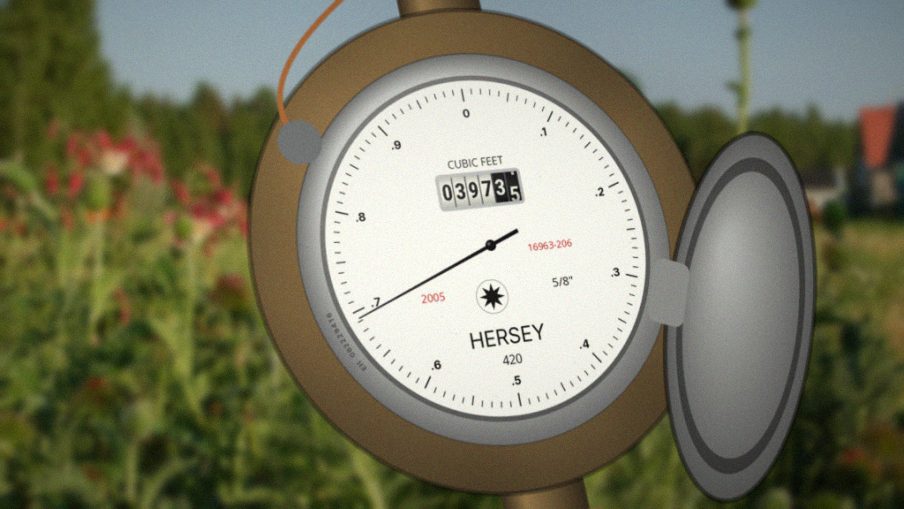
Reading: value=39734.69 unit=ft³
